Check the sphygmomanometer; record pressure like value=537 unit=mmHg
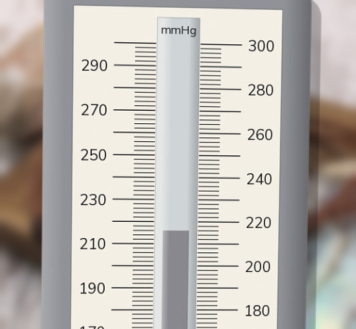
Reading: value=216 unit=mmHg
